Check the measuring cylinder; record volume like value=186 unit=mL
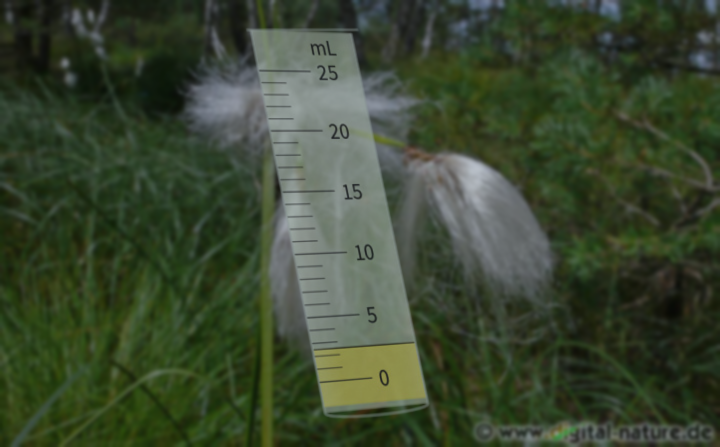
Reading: value=2.5 unit=mL
